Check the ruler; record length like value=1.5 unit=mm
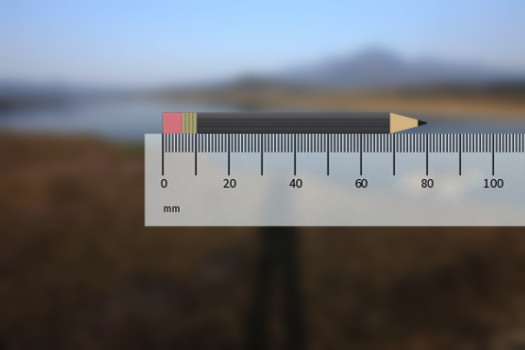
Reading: value=80 unit=mm
